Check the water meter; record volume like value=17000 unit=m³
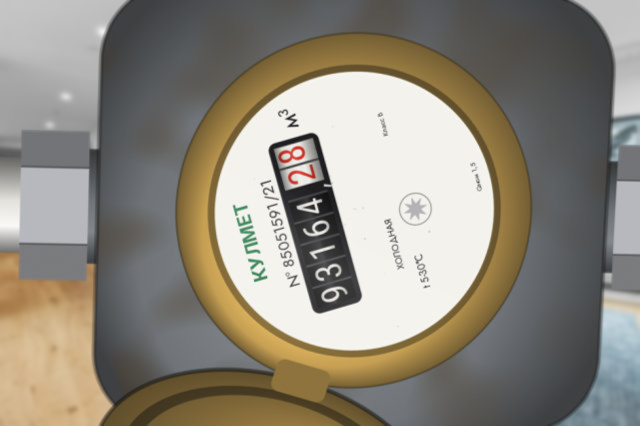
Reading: value=93164.28 unit=m³
